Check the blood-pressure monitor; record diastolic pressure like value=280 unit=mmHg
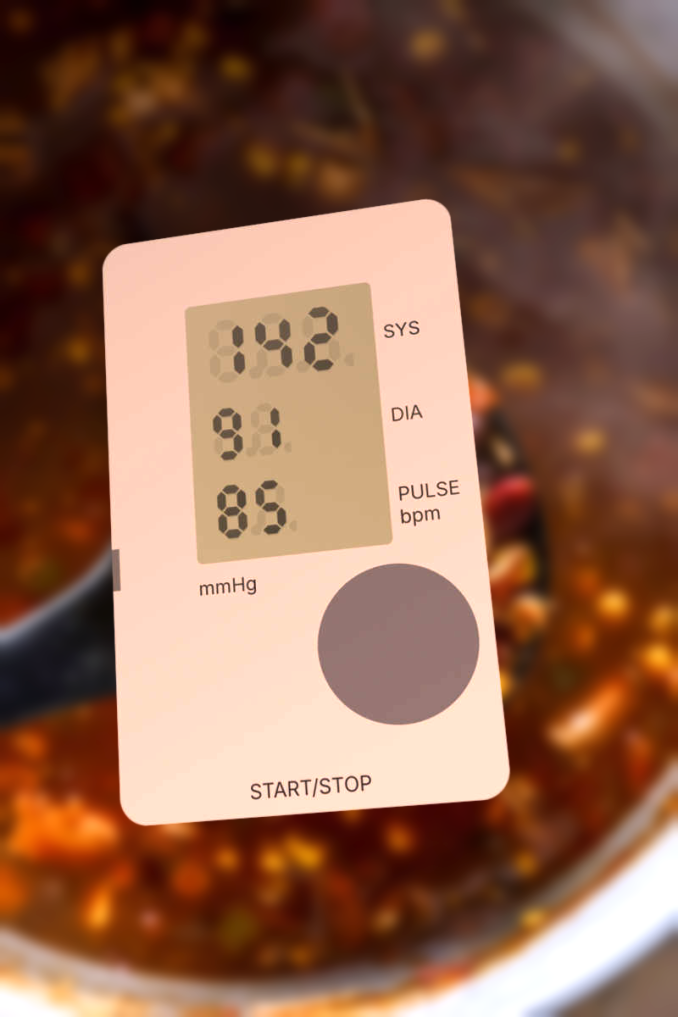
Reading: value=91 unit=mmHg
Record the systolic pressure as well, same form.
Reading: value=142 unit=mmHg
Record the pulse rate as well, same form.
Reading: value=85 unit=bpm
